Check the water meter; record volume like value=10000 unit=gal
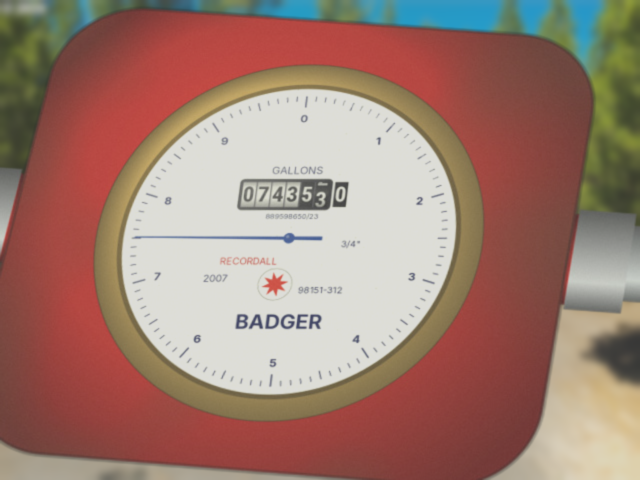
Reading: value=743527.5 unit=gal
